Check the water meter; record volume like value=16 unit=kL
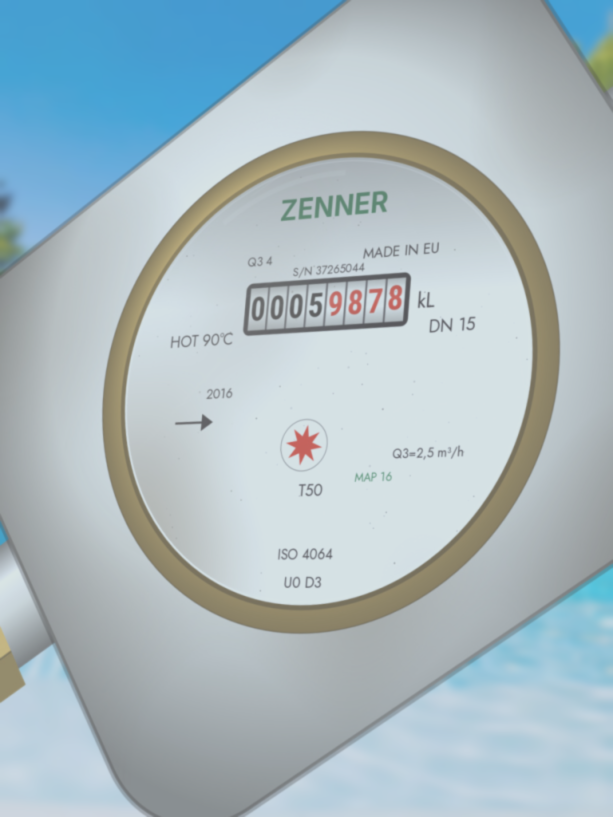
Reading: value=5.9878 unit=kL
